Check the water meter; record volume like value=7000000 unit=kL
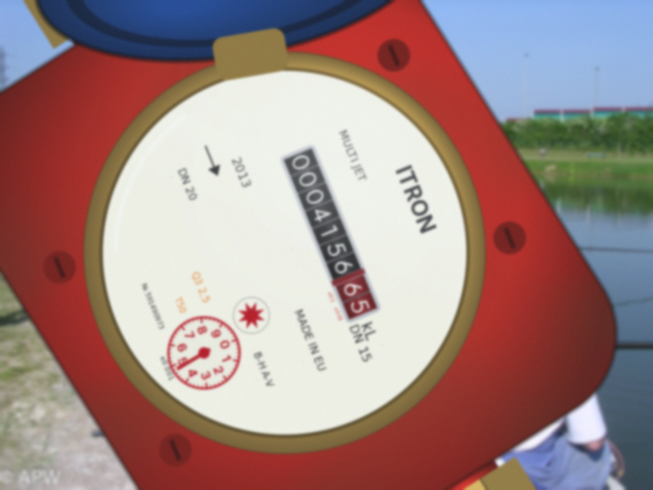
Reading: value=4156.654 unit=kL
